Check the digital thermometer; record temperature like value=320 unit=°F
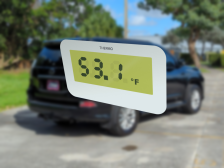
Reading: value=53.1 unit=°F
